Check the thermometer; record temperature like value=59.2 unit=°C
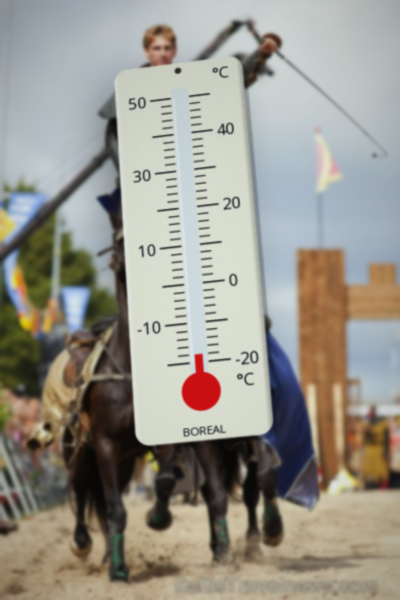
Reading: value=-18 unit=°C
